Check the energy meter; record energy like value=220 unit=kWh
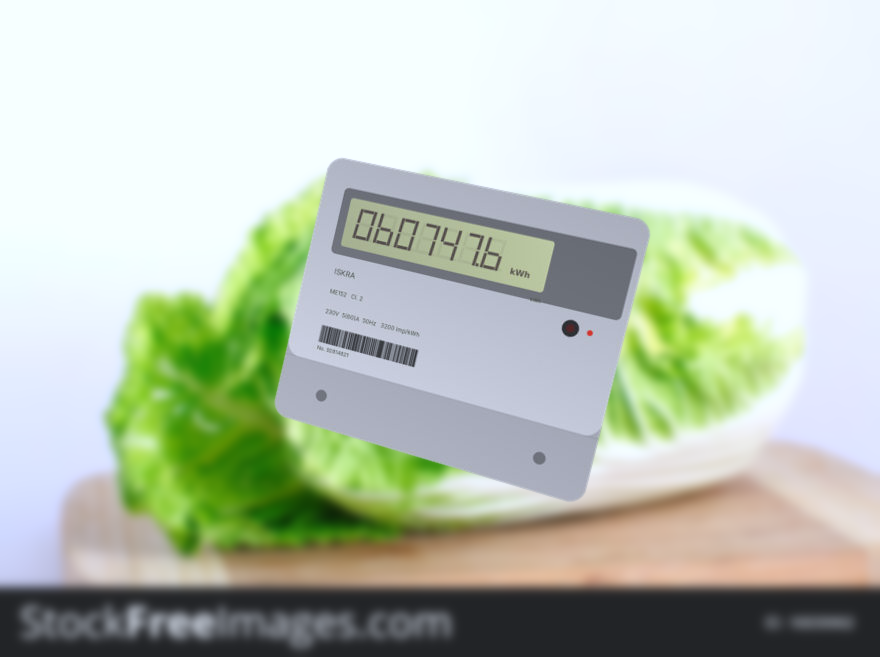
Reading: value=60747.6 unit=kWh
